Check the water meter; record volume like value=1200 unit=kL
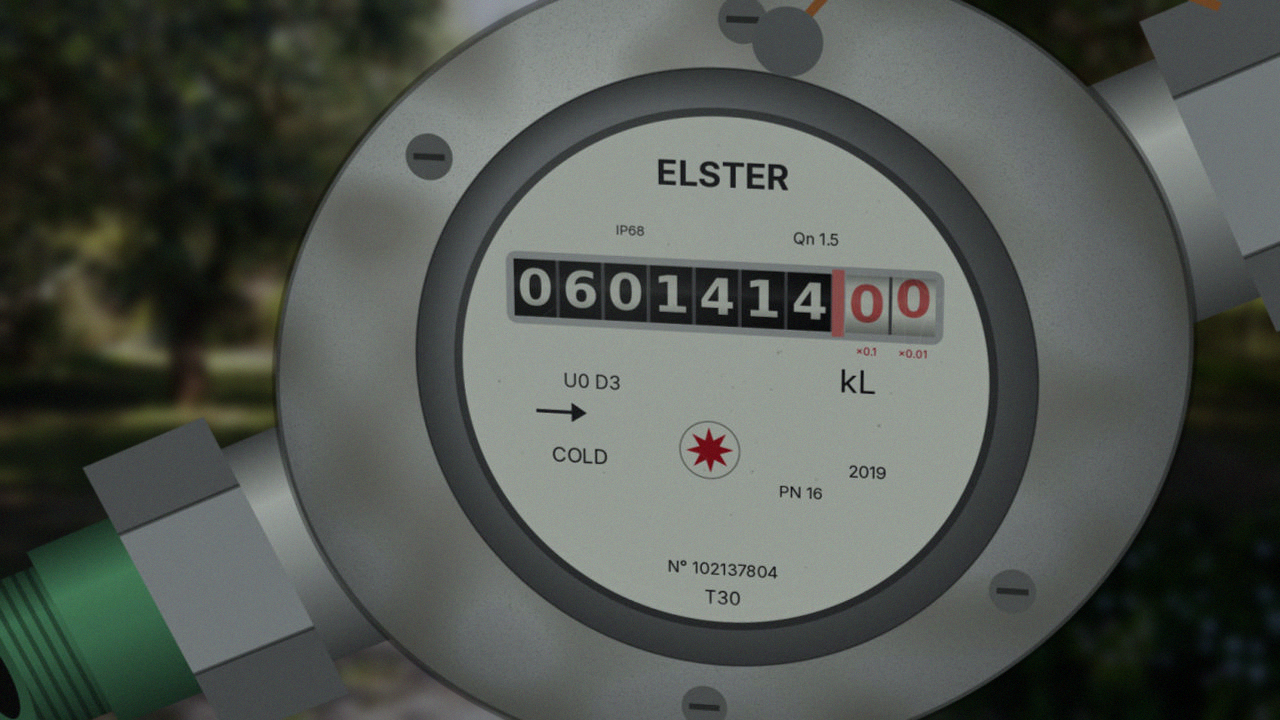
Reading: value=601414.00 unit=kL
